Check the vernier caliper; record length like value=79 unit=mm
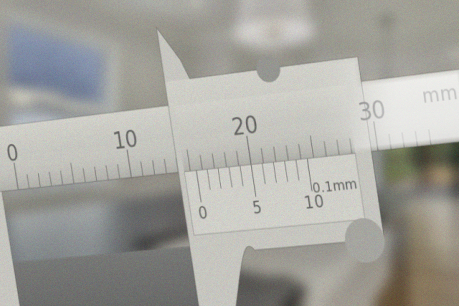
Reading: value=15.5 unit=mm
